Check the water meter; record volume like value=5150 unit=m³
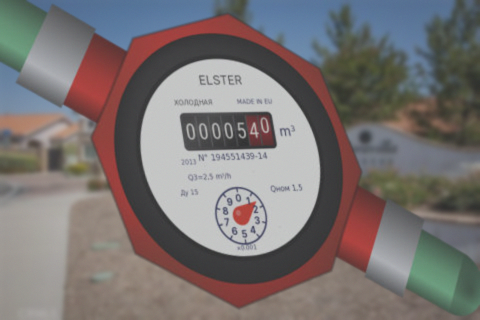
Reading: value=5.401 unit=m³
